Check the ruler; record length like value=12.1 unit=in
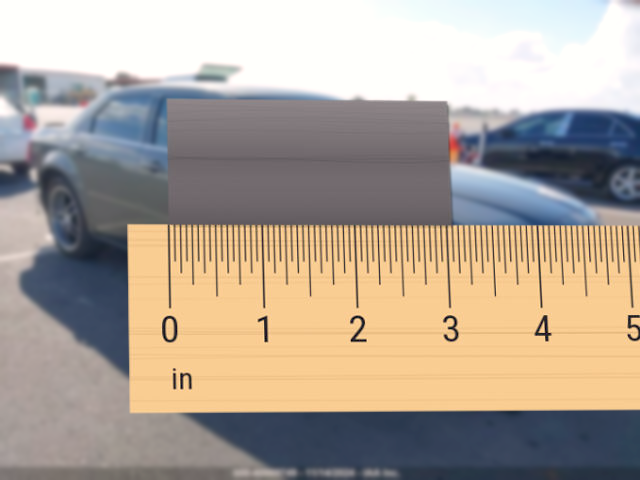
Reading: value=3.0625 unit=in
